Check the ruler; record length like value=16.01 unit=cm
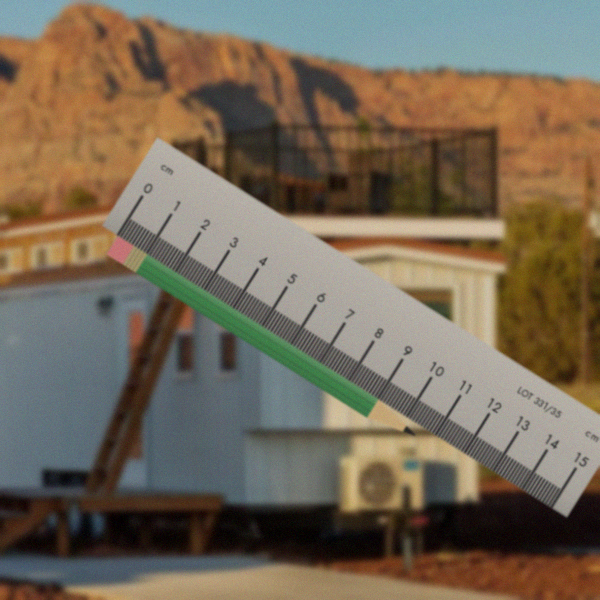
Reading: value=10.5 unit=cm
